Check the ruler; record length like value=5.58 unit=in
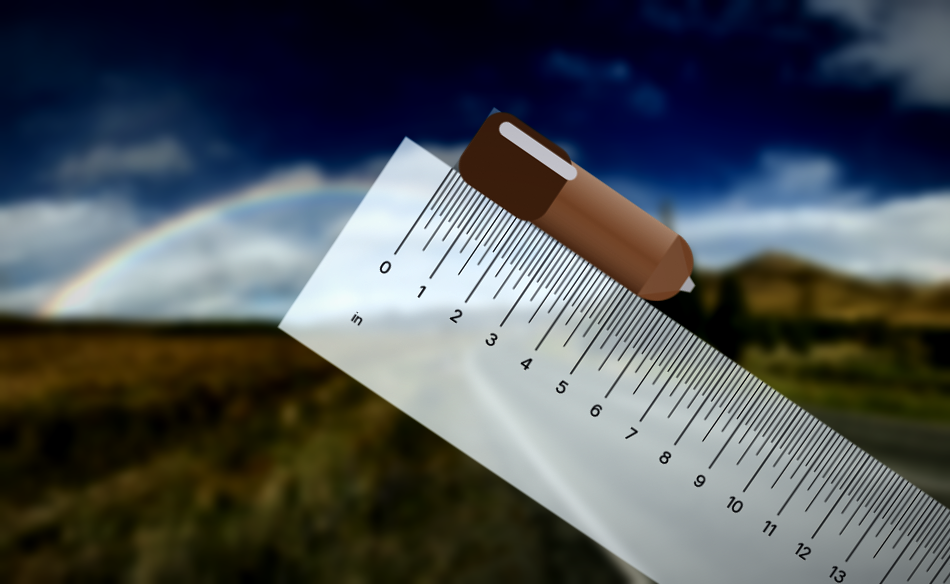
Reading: value=6.25 unit=in
